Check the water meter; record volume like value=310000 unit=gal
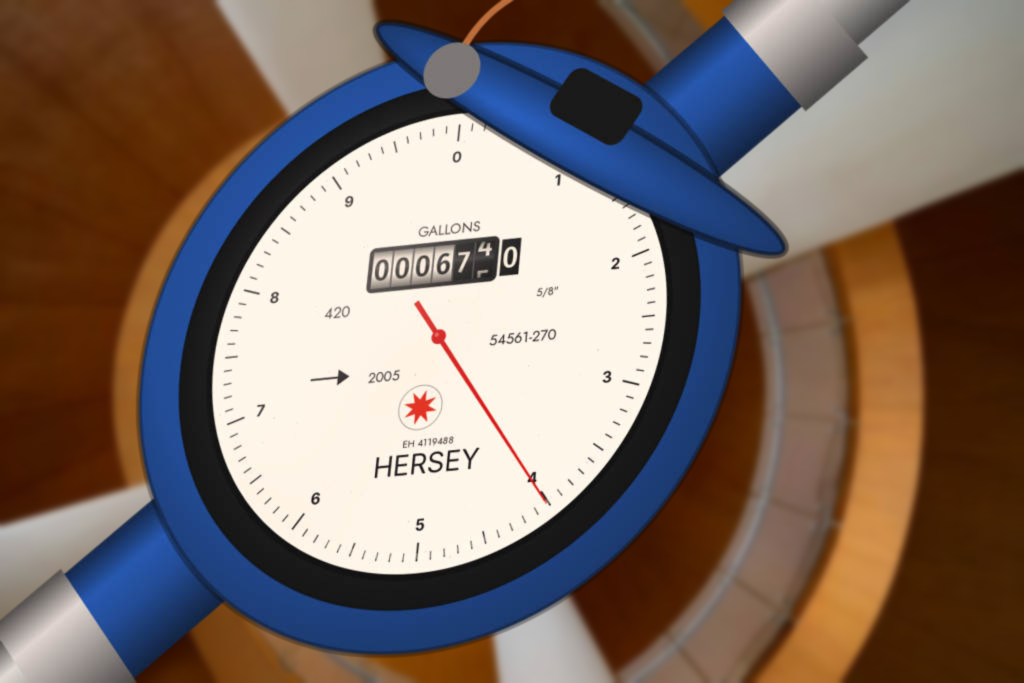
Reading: value=6744.0 unit=gal
